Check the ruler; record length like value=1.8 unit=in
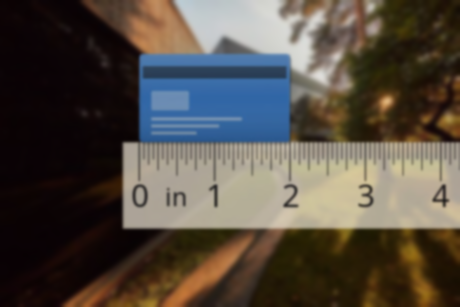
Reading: value=2 unit=in
